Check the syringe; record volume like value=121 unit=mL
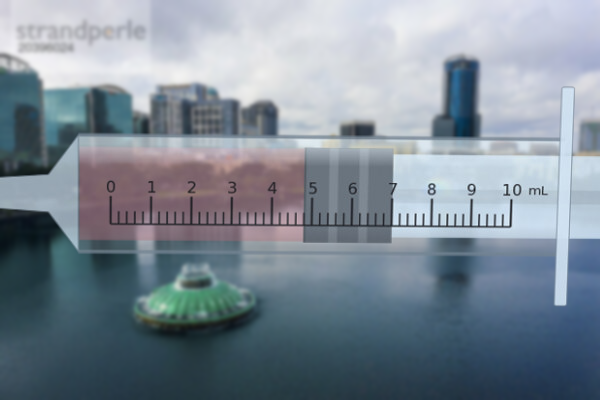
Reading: value=4.8 unit=mL
